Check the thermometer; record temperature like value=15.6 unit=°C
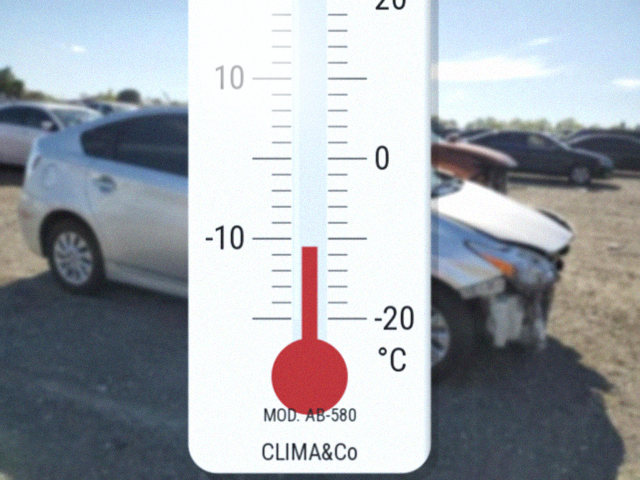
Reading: value=-11 unit=°C
